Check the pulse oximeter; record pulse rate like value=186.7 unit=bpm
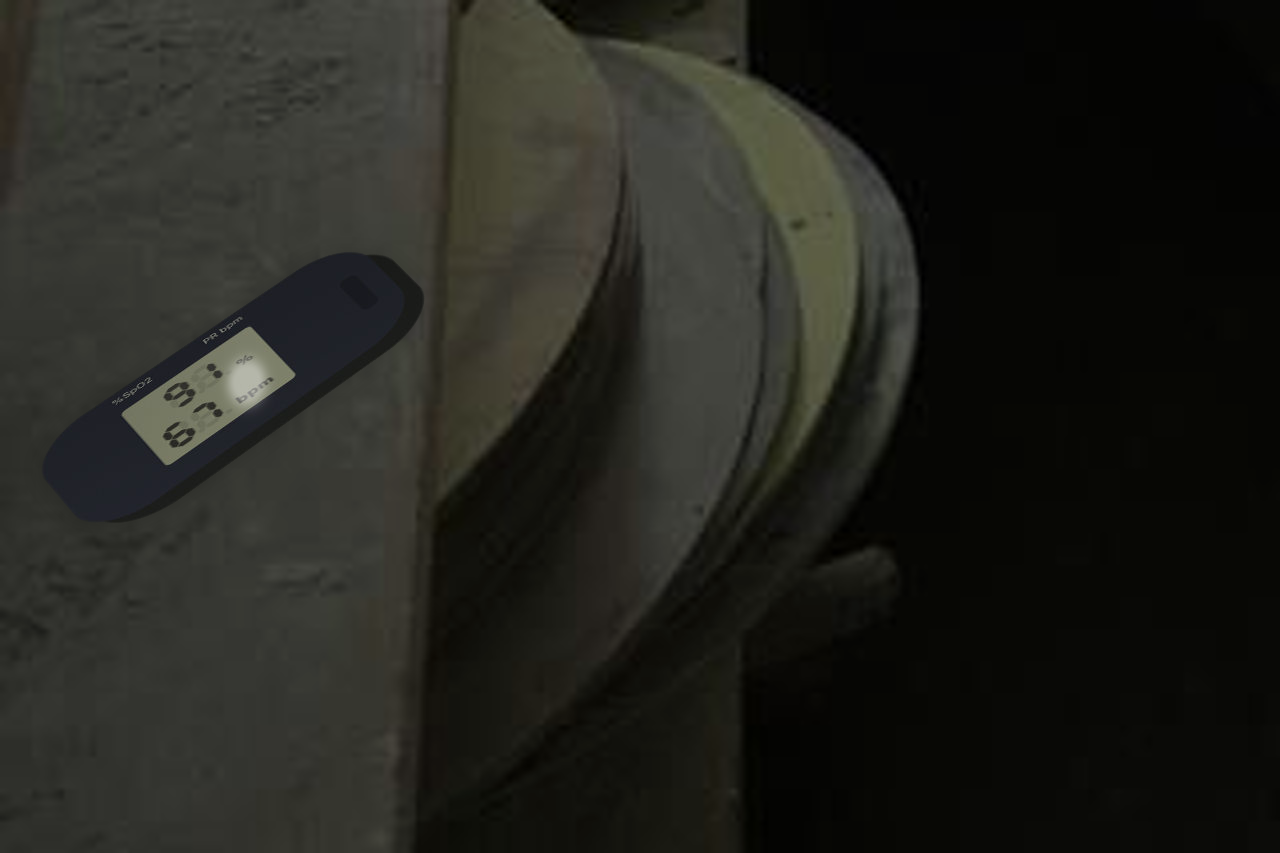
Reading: value=67 unit=bpm
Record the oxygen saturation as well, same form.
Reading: value=91 unit=%
